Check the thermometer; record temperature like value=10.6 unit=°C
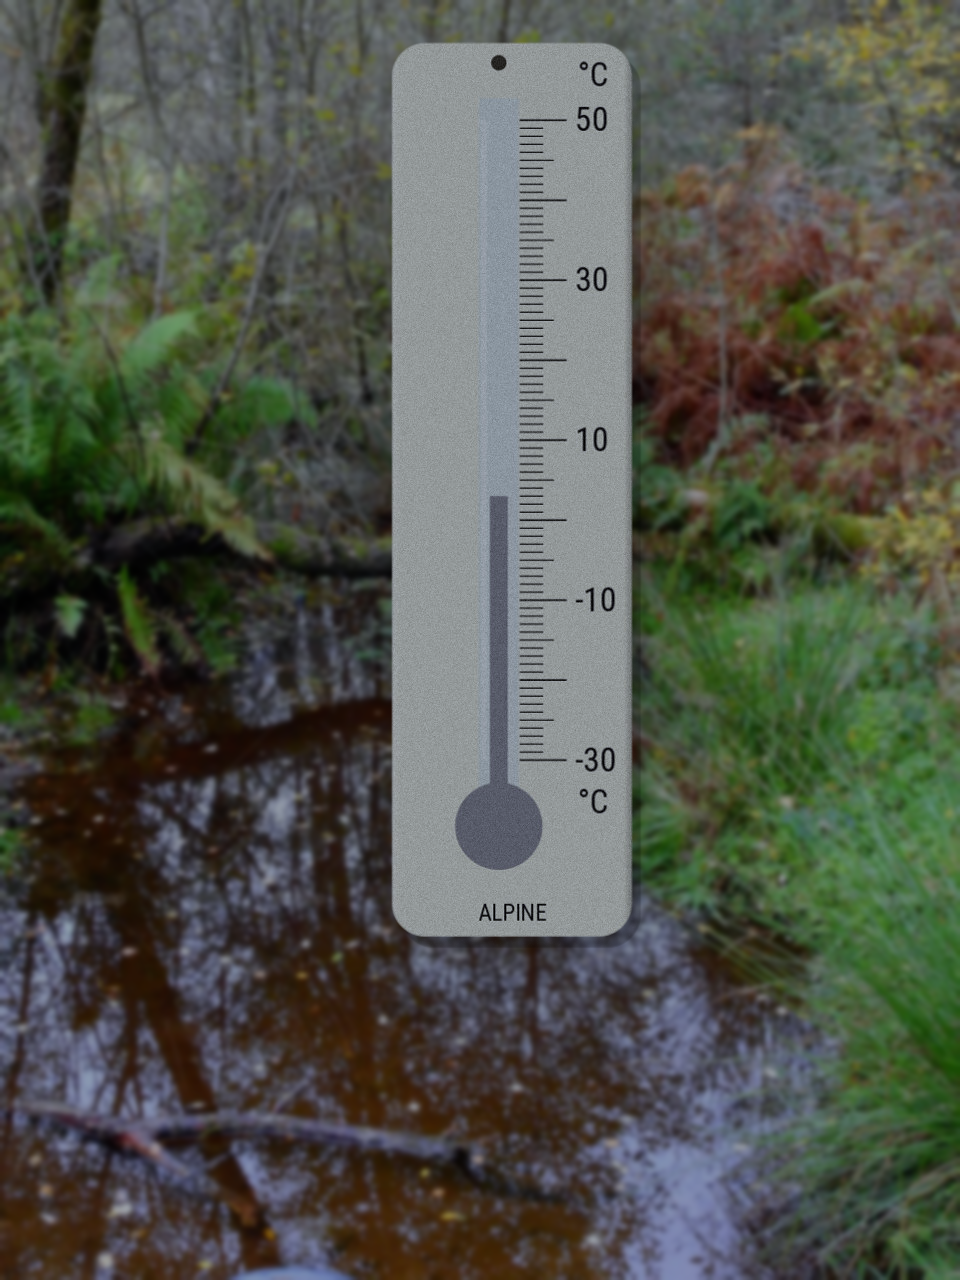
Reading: value=3 unit=°C
